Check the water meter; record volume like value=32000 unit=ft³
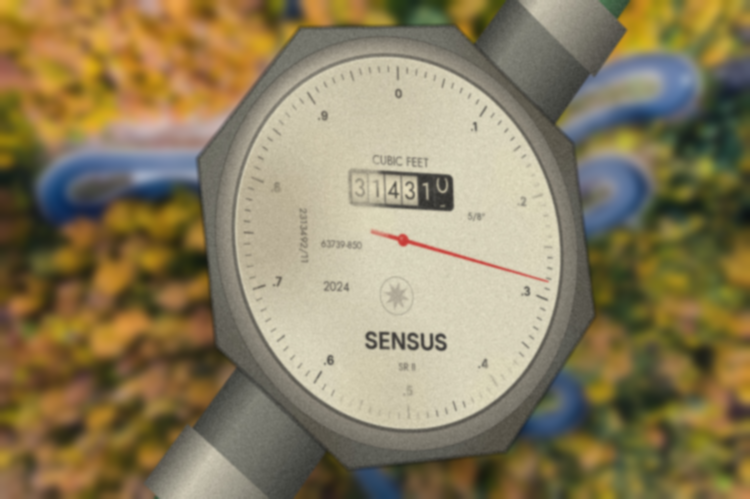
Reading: value=314310.28 unit=ft³
